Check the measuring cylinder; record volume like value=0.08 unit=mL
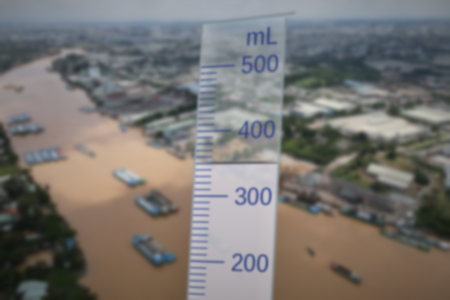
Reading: value=350 unit=mL
